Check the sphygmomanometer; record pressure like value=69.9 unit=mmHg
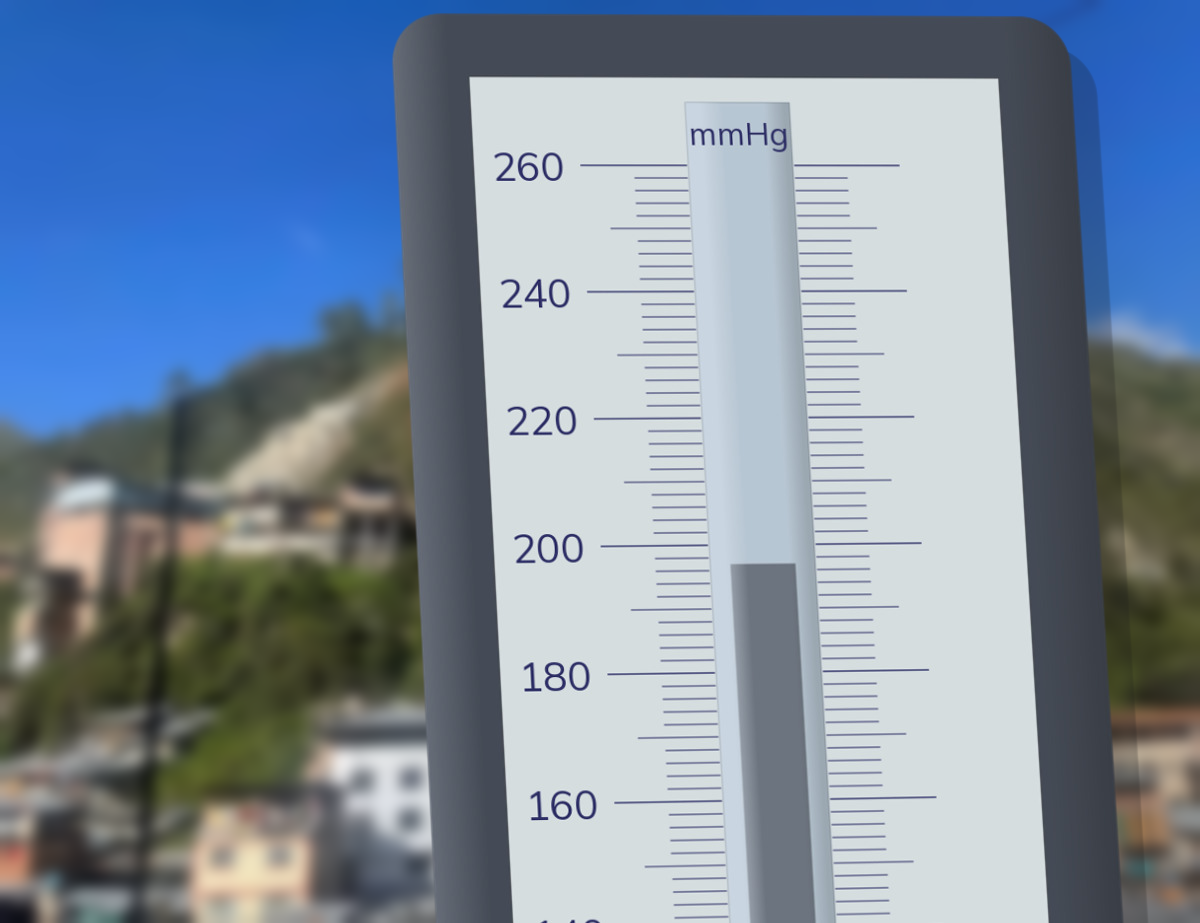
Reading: value=197 unit=mmHg
